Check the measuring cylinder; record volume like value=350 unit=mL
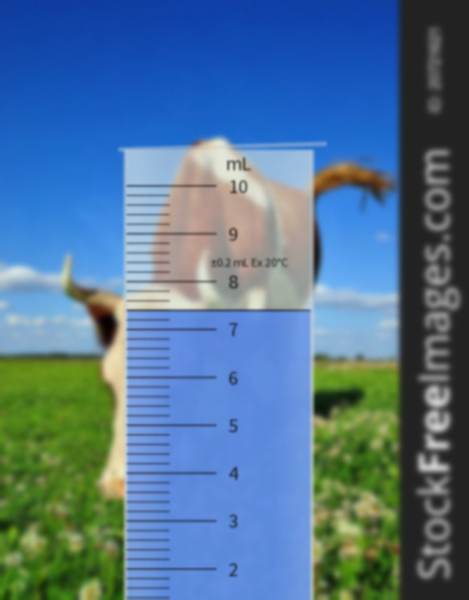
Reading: value=7.4 unit=mL
